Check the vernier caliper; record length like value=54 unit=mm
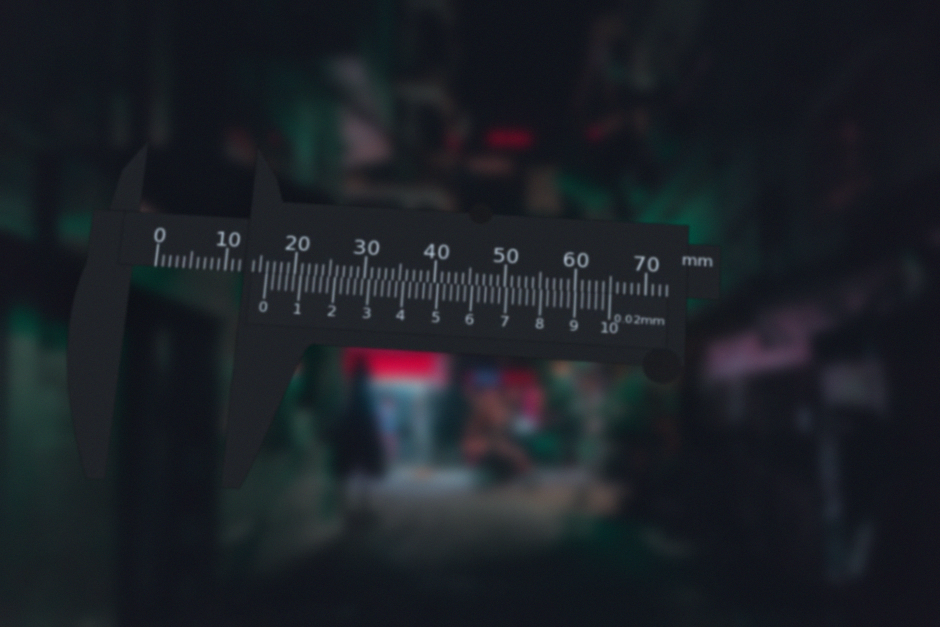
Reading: value=16.0 unit=mm
